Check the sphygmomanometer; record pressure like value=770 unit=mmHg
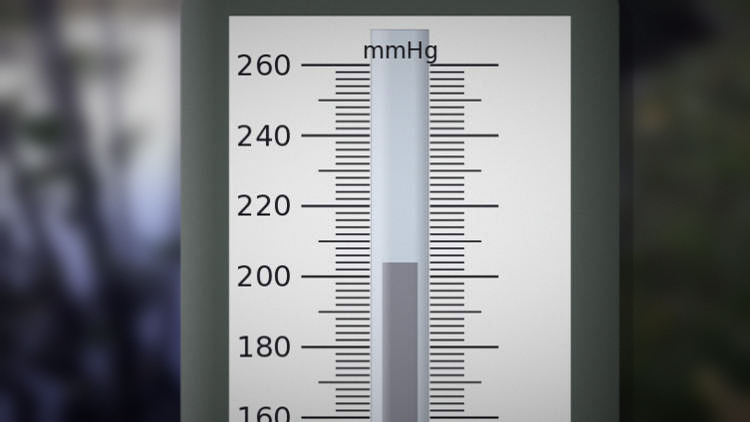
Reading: value=204 unit=mmHg
